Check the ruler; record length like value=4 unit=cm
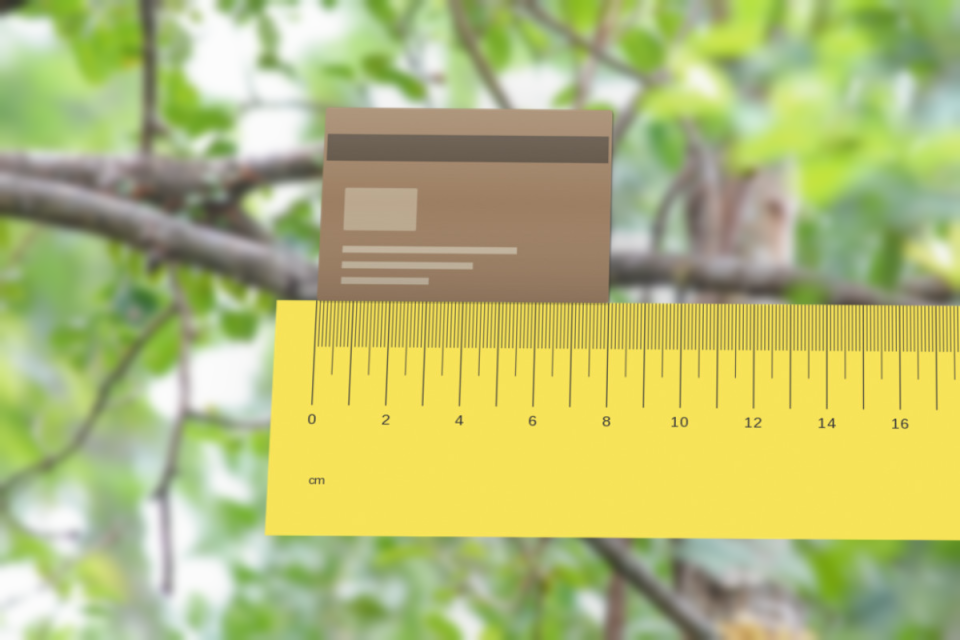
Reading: value=8 unit=cm
